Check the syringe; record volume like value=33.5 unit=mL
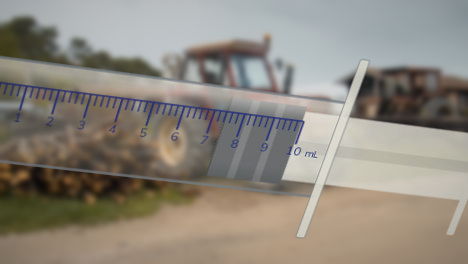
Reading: value=7.4 unit=mL
